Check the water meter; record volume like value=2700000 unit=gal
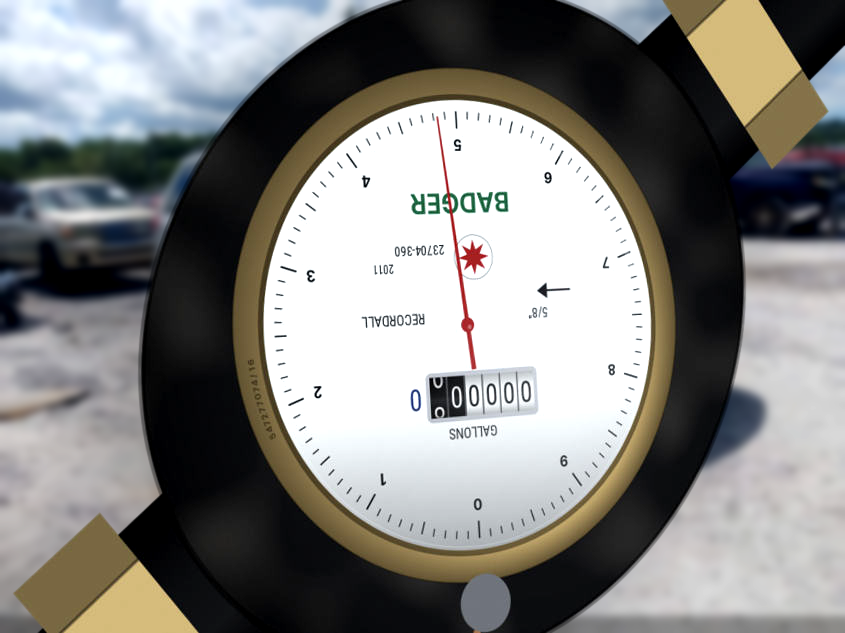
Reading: value=84.8 unit=gal
